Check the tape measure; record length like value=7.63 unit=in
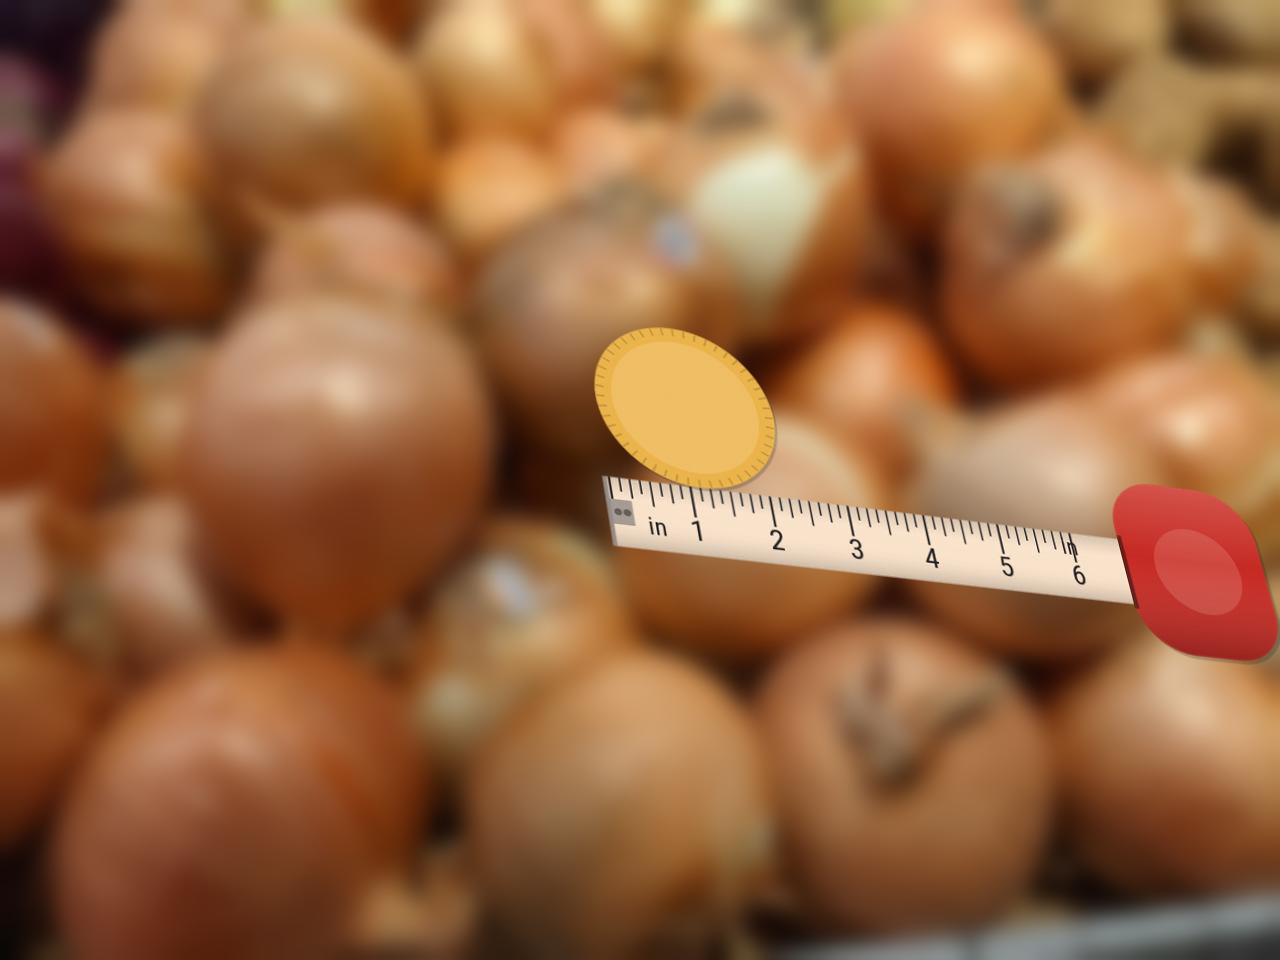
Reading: value=2.25 unit=in
